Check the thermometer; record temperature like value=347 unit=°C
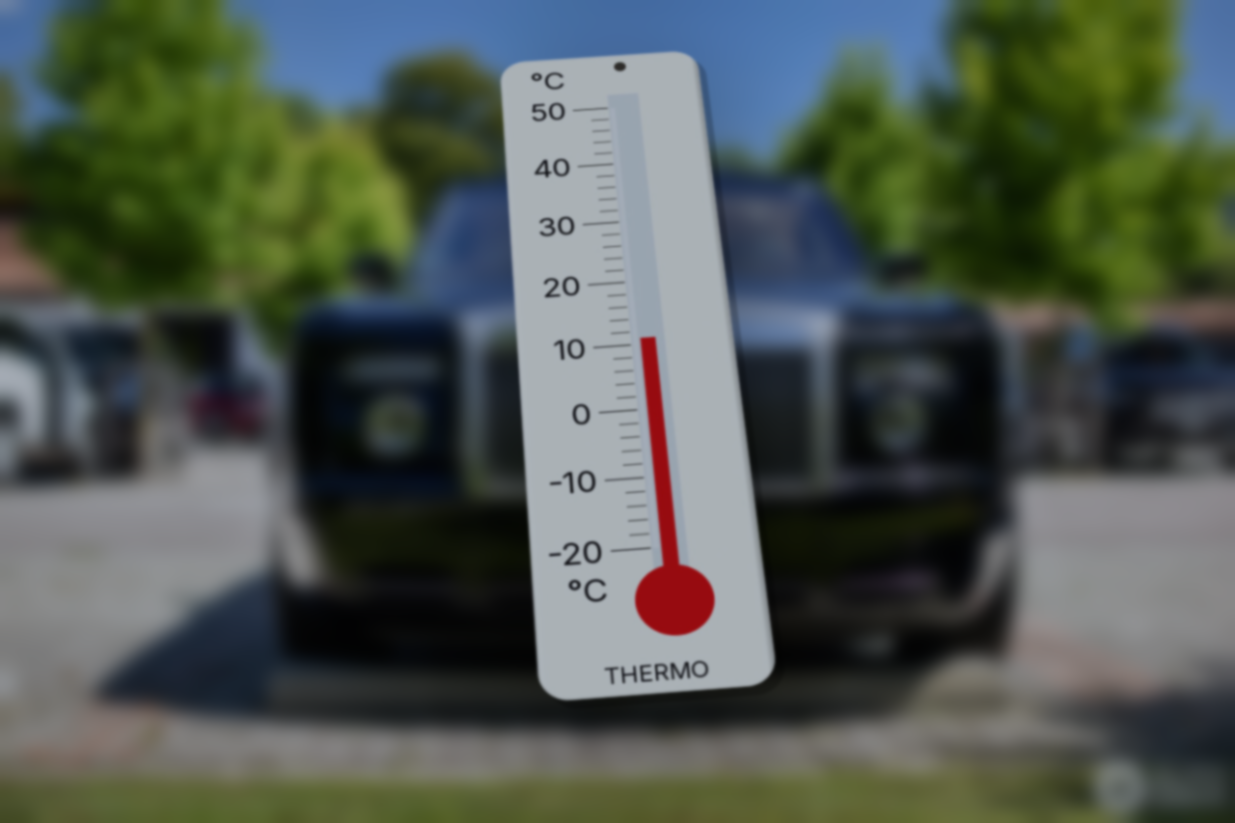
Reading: value=11 unit=°C
